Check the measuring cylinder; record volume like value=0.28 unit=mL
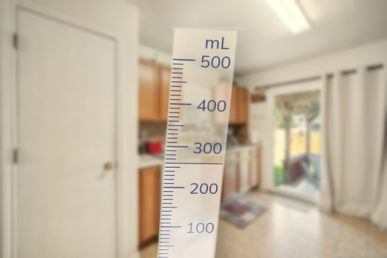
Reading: value=260 unit=mL
